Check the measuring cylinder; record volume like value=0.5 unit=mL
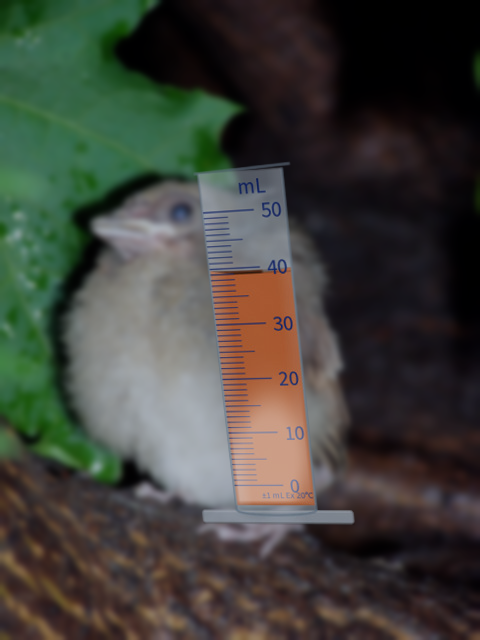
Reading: value=39 unit=mL
